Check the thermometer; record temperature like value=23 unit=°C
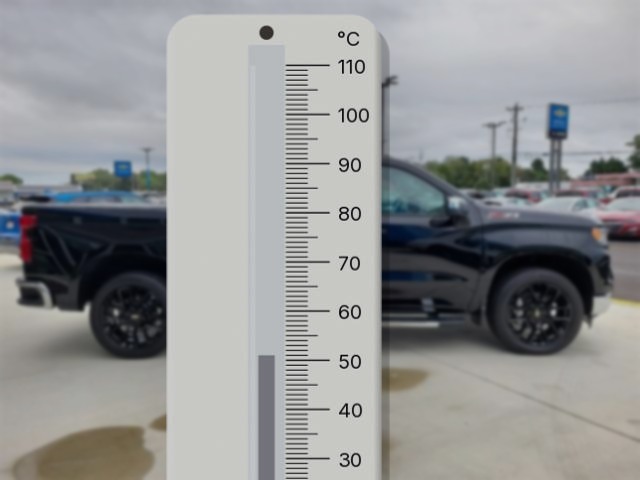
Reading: value=51 unit=°C
